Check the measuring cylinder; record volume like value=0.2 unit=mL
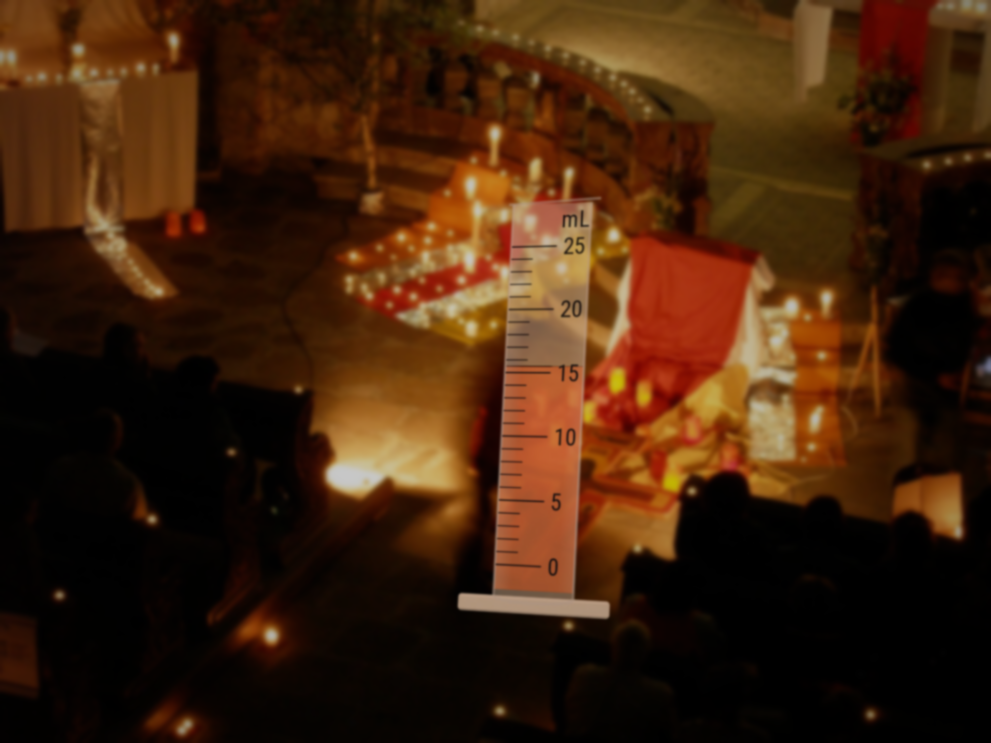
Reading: value=15.5 unit=mL
